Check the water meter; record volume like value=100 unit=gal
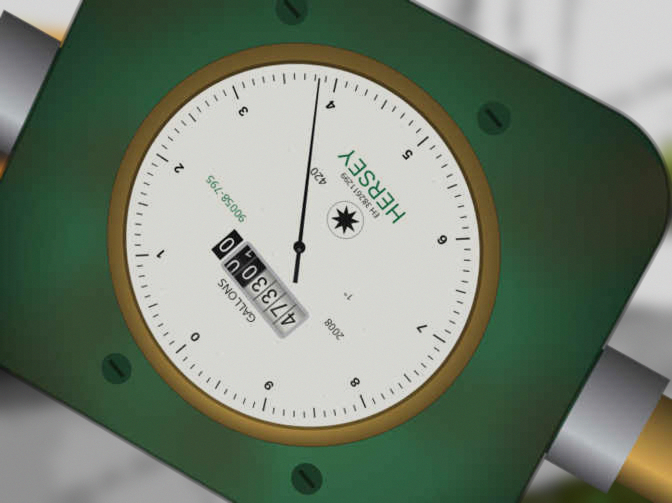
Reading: value=4733003.8 unit=gal
